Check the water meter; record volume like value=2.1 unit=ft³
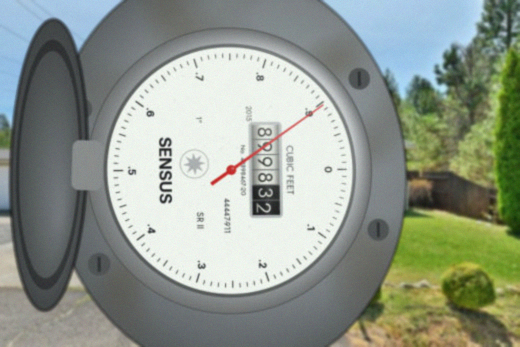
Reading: value=899831.90 unit=ft³
